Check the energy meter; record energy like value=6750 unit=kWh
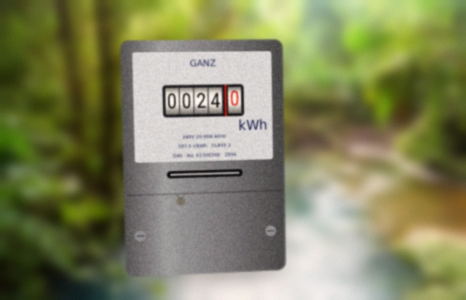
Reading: value=24.0 unit=kWh
